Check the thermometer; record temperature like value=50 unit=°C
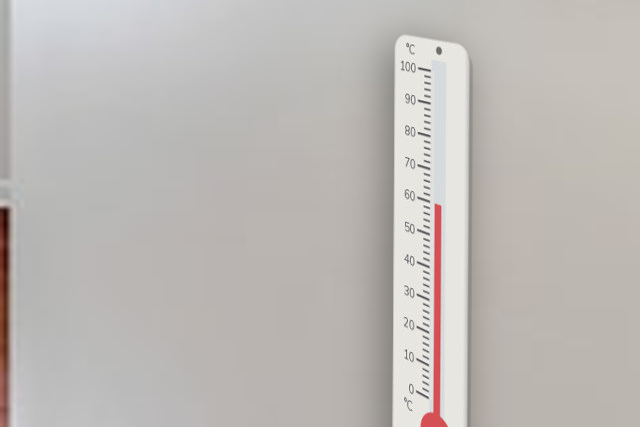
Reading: value=60 unit=°C
